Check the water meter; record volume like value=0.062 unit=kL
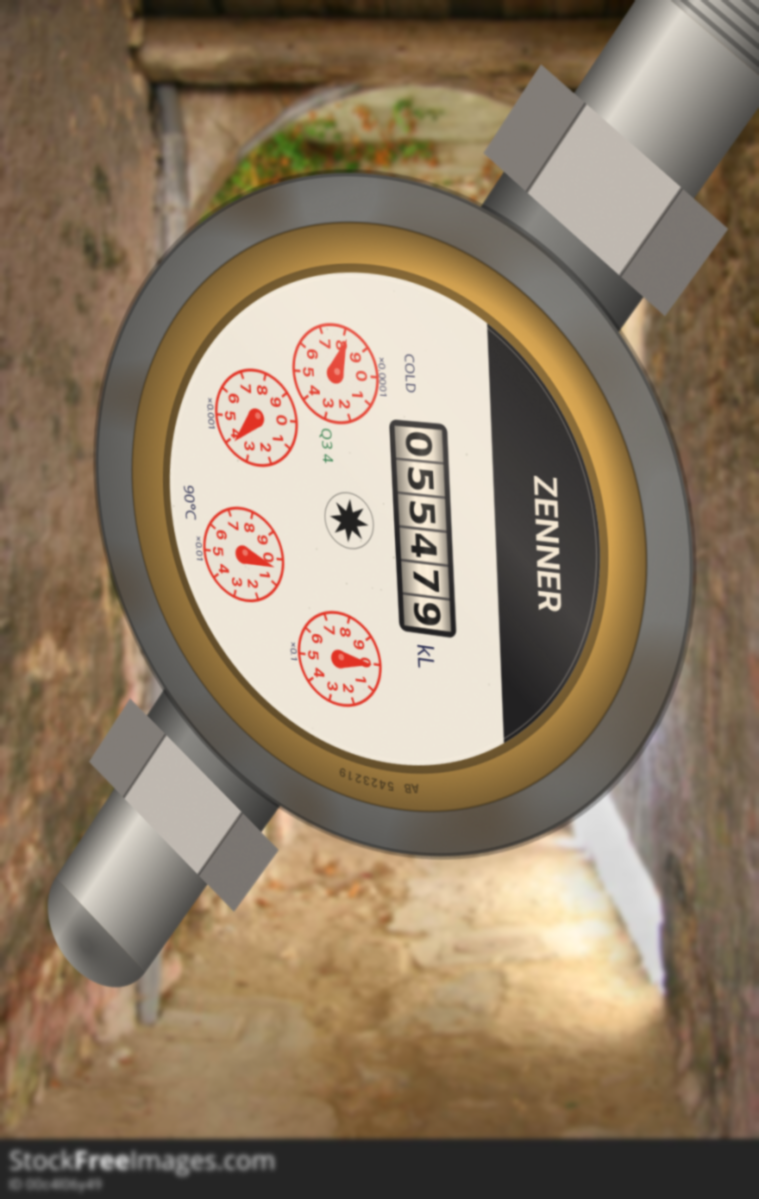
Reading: value=55479.0038 unit=kL
